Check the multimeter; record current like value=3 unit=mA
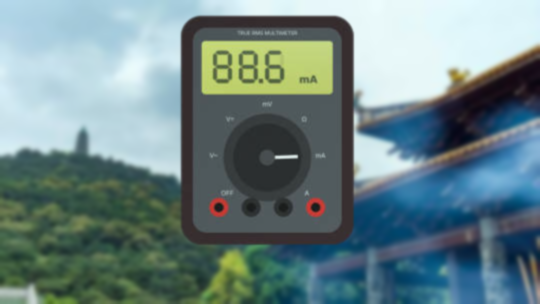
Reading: value=88.6 unit=mA
